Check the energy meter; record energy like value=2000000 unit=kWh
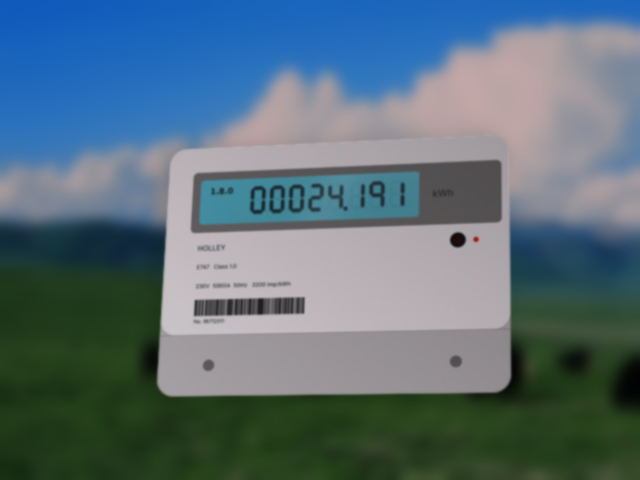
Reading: value=24.191 unit=kWh
